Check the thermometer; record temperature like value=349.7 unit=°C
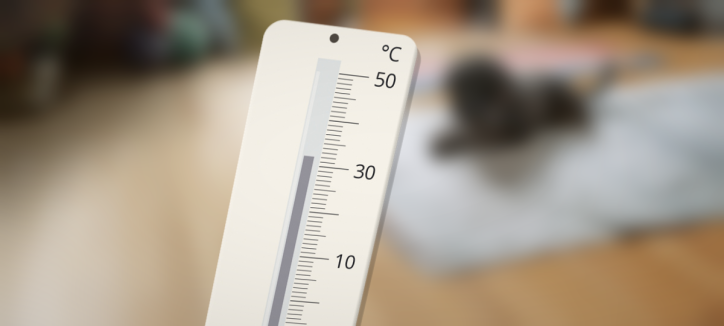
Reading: value=32 unit=°C
